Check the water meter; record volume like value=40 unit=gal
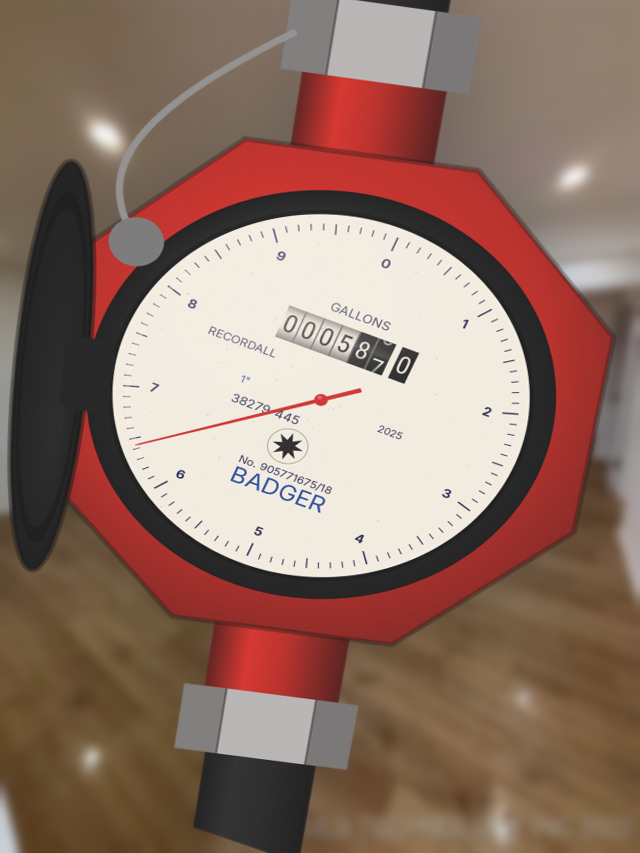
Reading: value=5866.4 unit=gal
